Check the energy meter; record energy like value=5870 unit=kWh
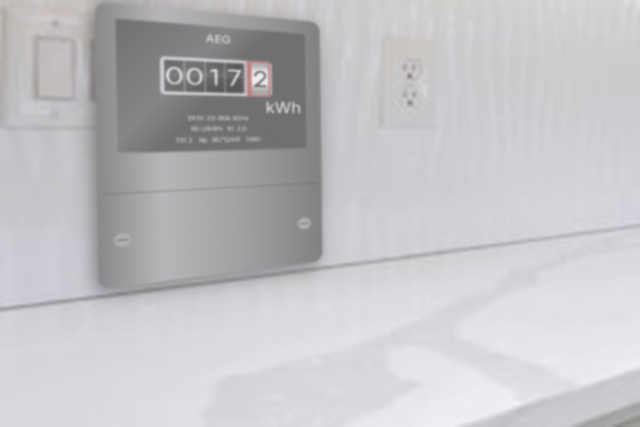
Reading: value=17.2 unit=kWh
